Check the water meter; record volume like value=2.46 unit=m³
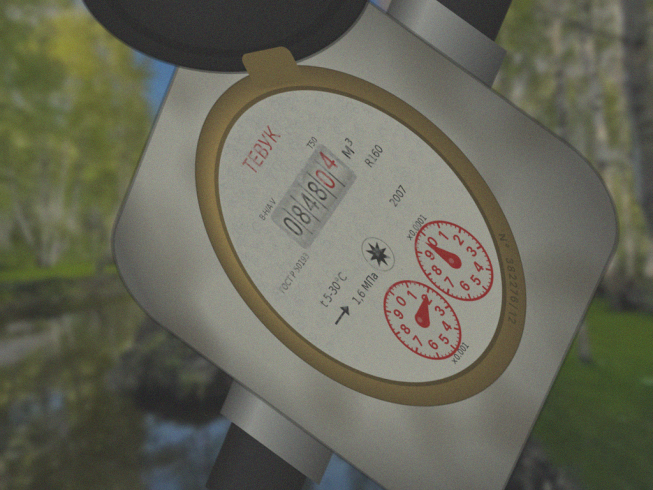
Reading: value=848.0419 unit=m³
